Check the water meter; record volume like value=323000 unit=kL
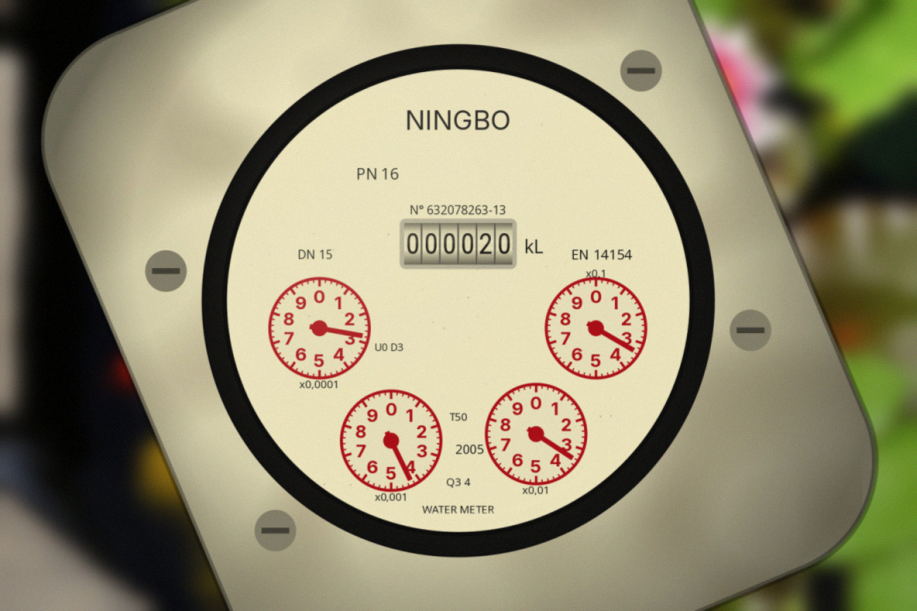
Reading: value=20.3342 unit=kL
